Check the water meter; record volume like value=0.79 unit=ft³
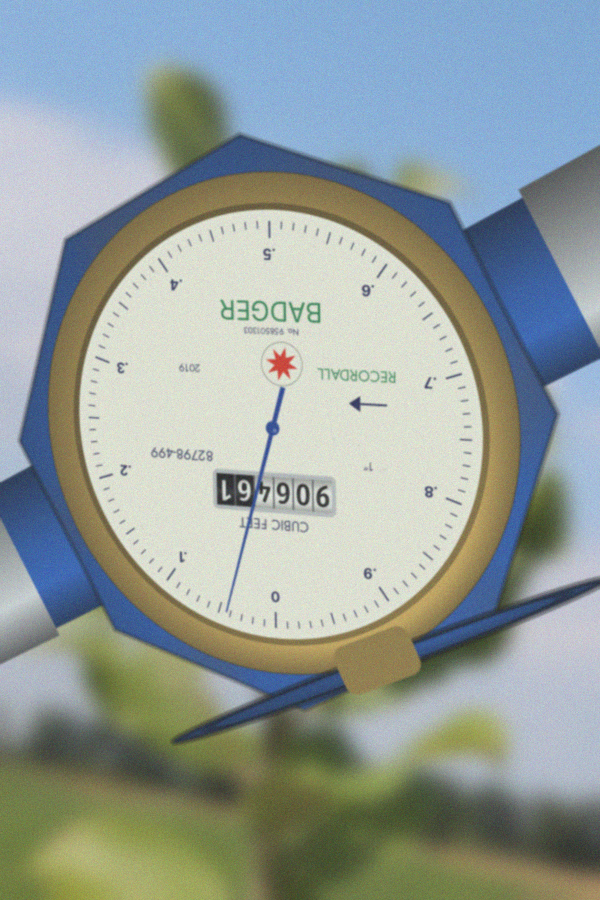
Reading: value=906461.04 unit=ft³
